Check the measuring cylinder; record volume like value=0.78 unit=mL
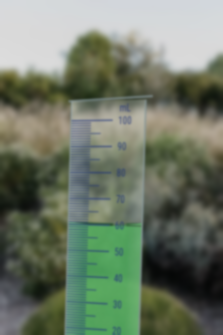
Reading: value=60 unit=mL
